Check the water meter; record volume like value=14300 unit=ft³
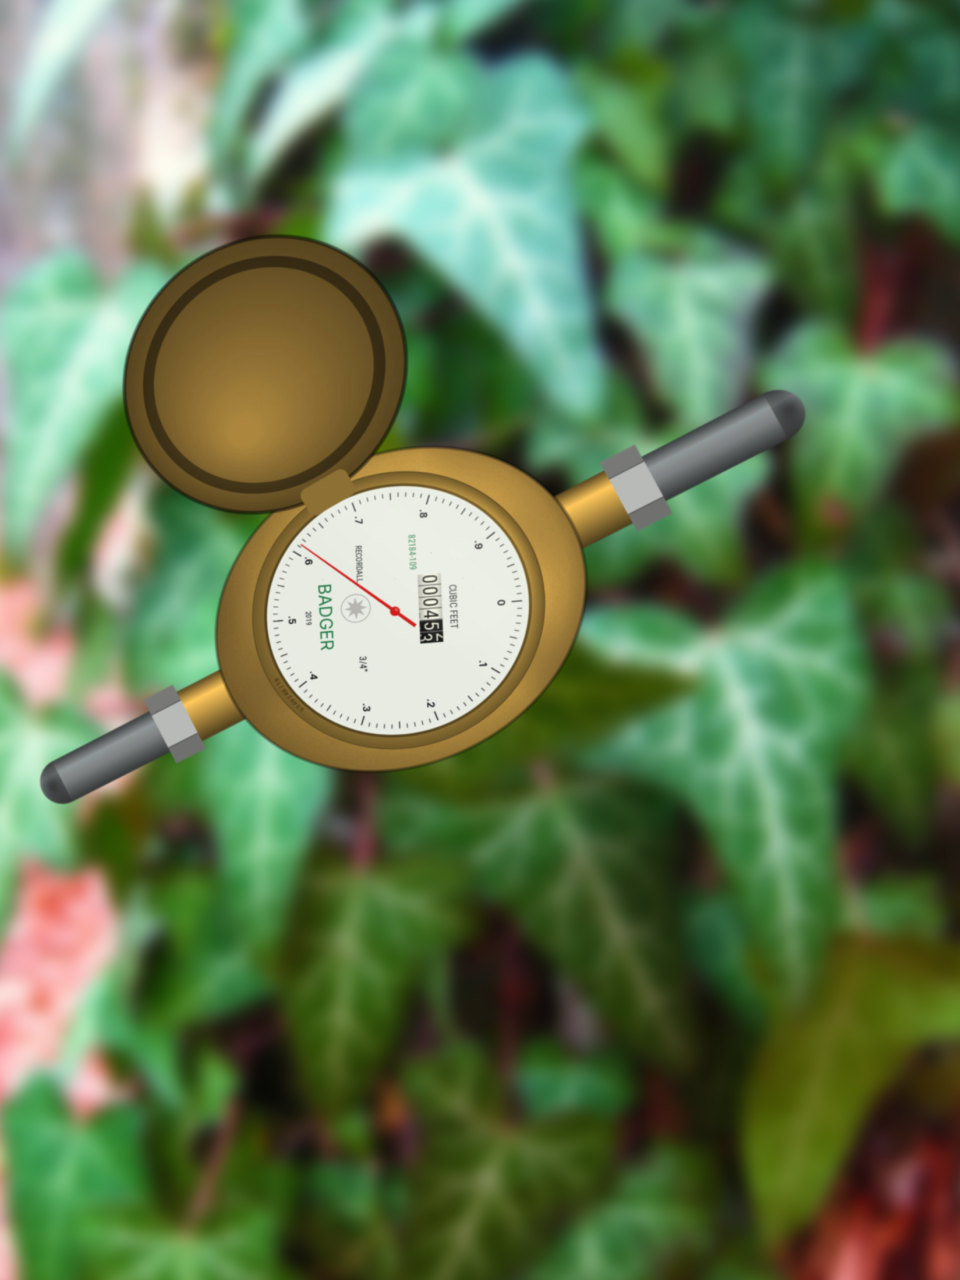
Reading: value=452.61 unit=ft³
